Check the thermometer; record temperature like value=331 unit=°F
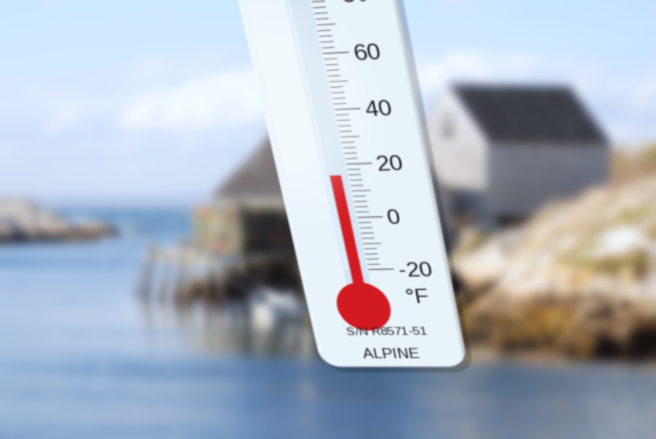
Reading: value=16 unit=°F
